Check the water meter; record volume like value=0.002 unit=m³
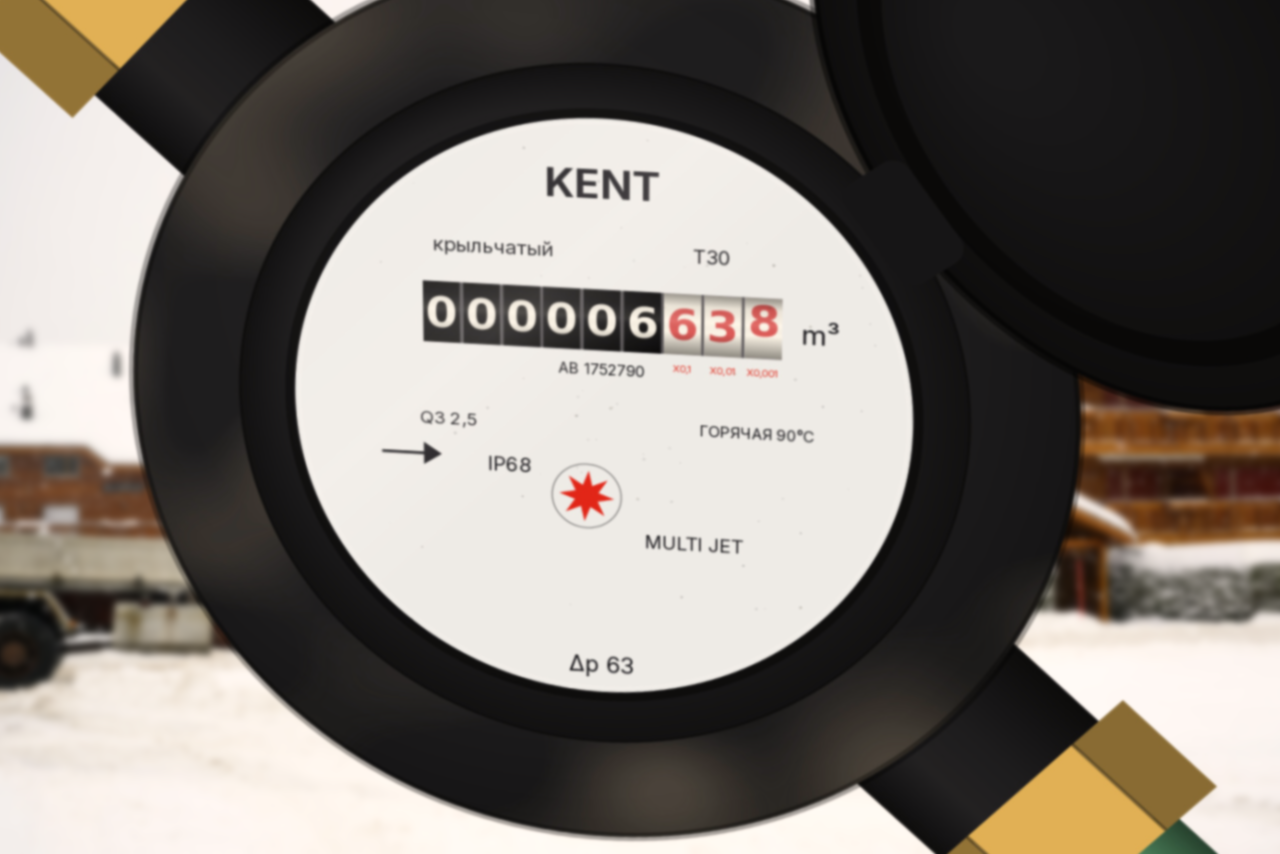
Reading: value=6.638 unit=m³
